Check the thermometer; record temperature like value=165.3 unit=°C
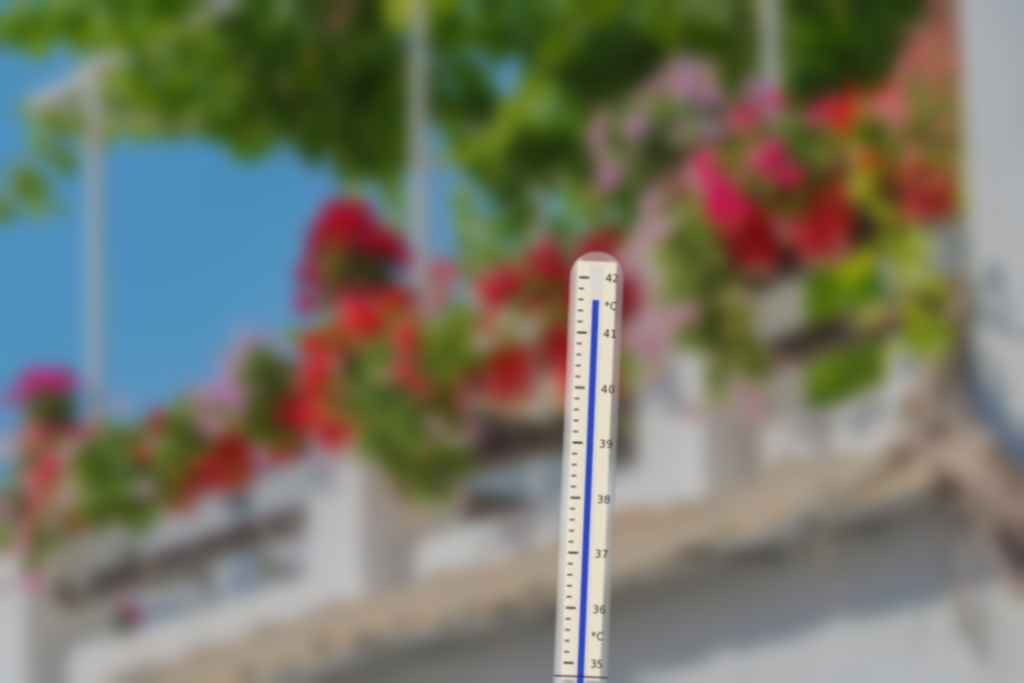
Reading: value=41.6 unit=°C
